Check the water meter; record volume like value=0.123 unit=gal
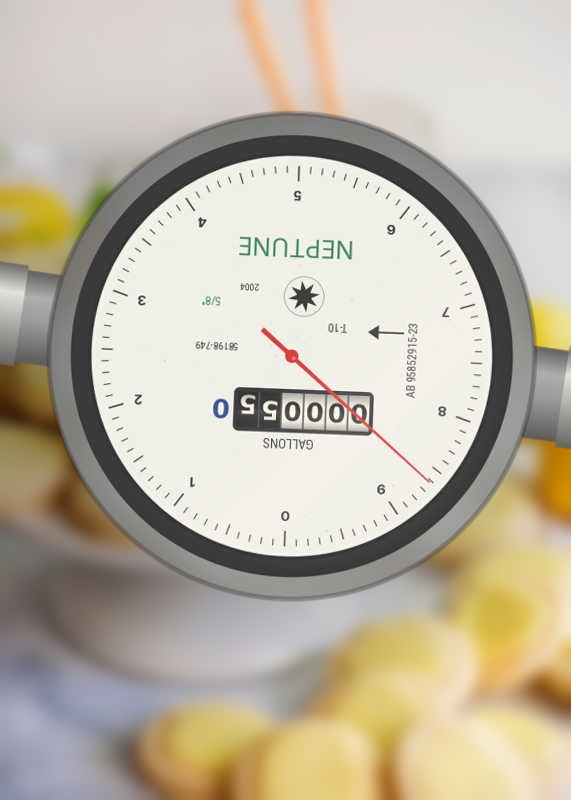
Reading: value=548.6 unit=gal
